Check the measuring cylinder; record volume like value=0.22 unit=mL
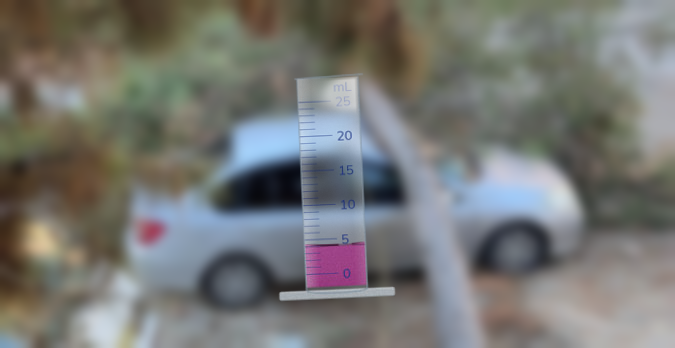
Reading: value=4 unit=mL
